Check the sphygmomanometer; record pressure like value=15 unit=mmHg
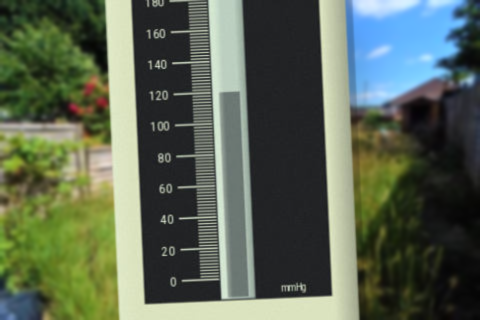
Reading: value=120 unit=mmHg
